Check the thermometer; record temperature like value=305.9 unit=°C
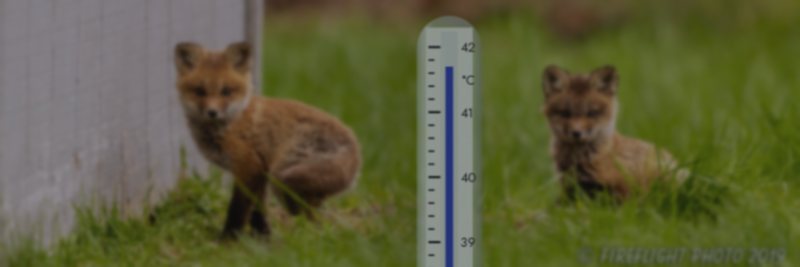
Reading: value=41.7 unit=°C
